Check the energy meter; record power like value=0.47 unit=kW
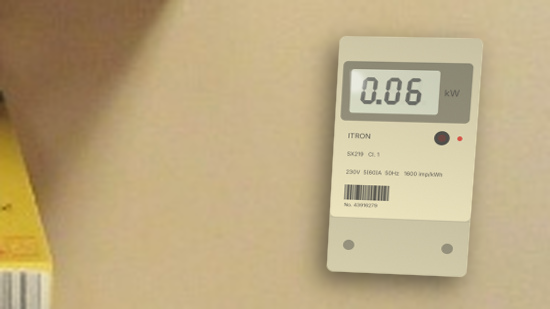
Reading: value=0.06 unit=kW
